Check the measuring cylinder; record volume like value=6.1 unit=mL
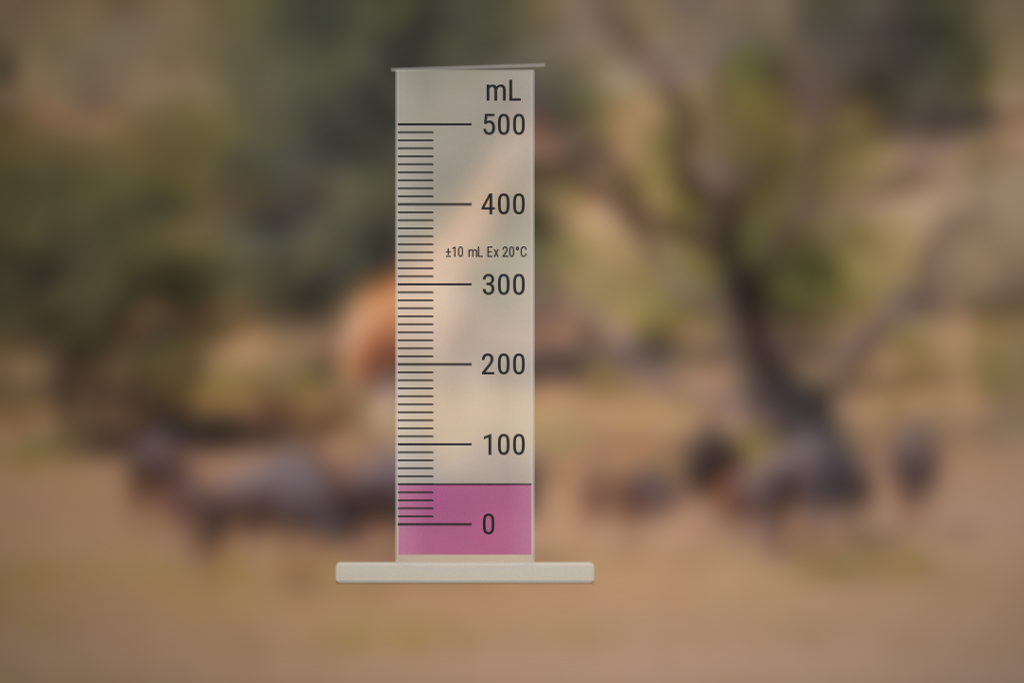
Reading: value=50 unit=mL
